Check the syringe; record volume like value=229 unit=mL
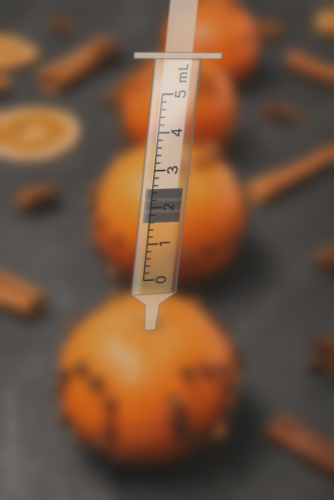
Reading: value=1.6 unit=mL
